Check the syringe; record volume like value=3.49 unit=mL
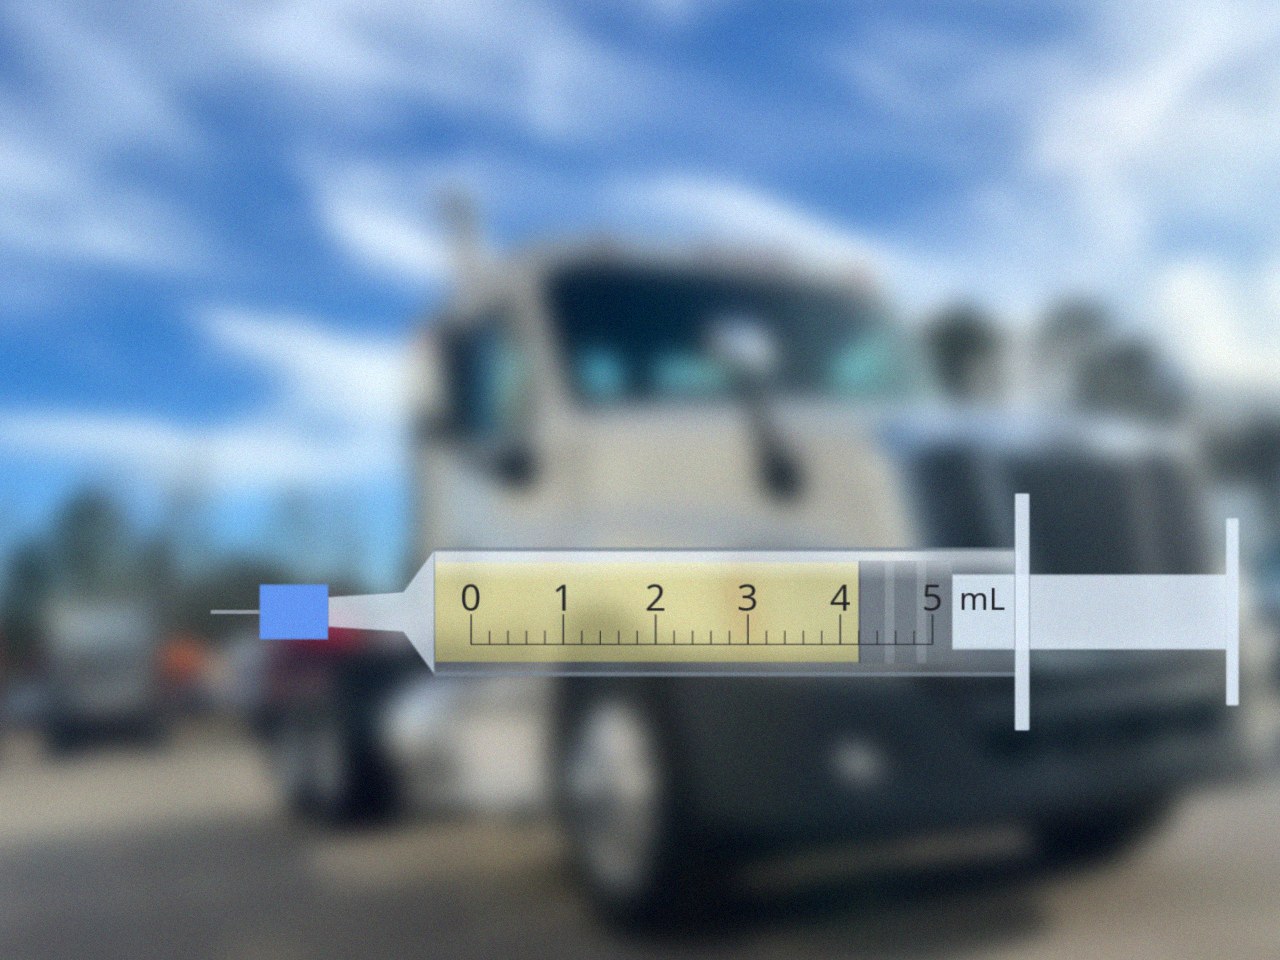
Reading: value=4.2 unit=mL
